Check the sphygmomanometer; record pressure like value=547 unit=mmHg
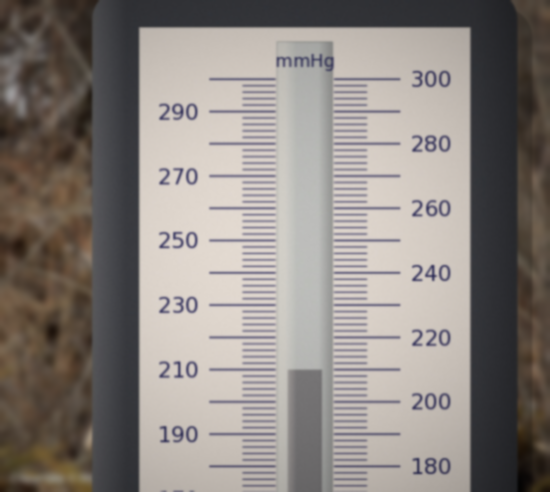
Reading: value=210 unit=mmHg
